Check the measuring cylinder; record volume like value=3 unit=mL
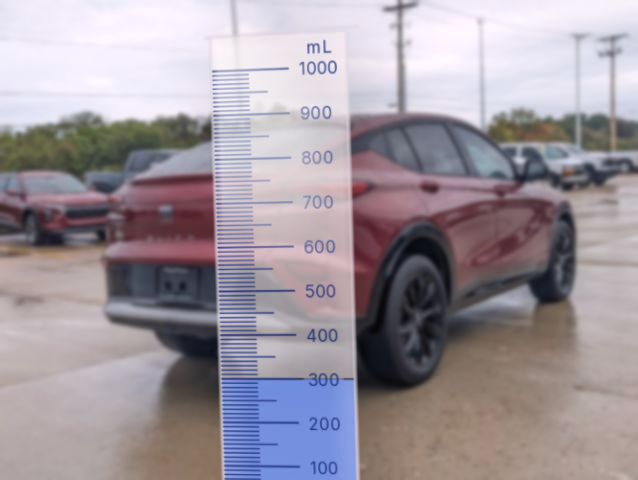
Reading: value=300 unit=mL
